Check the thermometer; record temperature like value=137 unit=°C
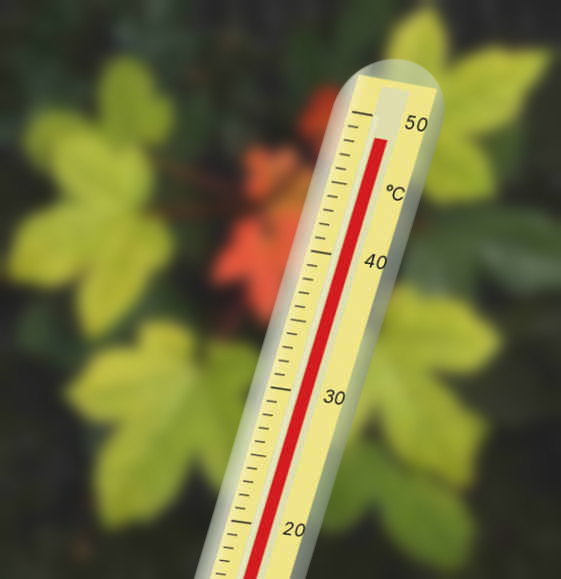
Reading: value=48.5 unit=°C
